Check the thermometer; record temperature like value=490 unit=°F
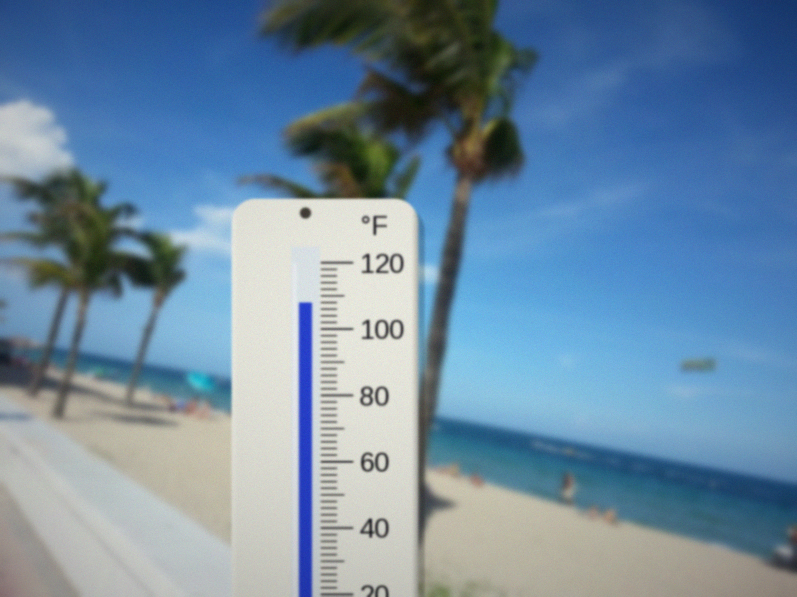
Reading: value=108 unit=°F
